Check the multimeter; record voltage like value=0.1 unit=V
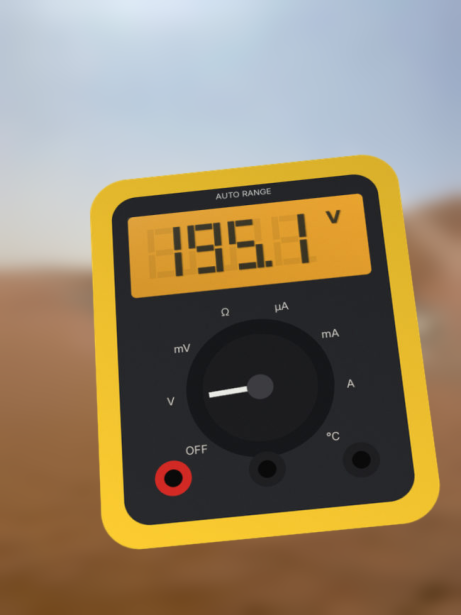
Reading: value=195.1 unit=V
